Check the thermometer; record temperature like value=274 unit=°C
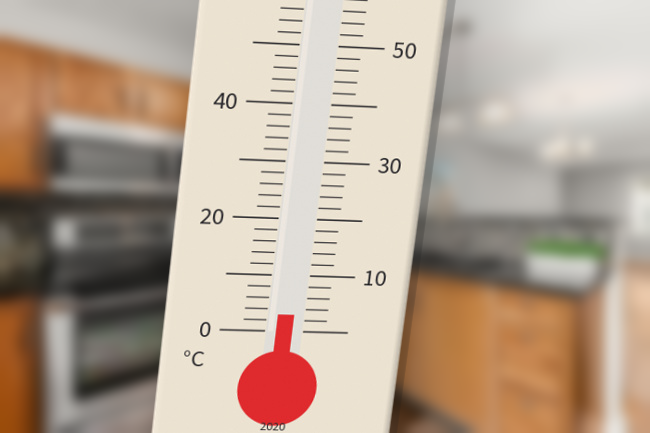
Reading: value=3 unit=°C
